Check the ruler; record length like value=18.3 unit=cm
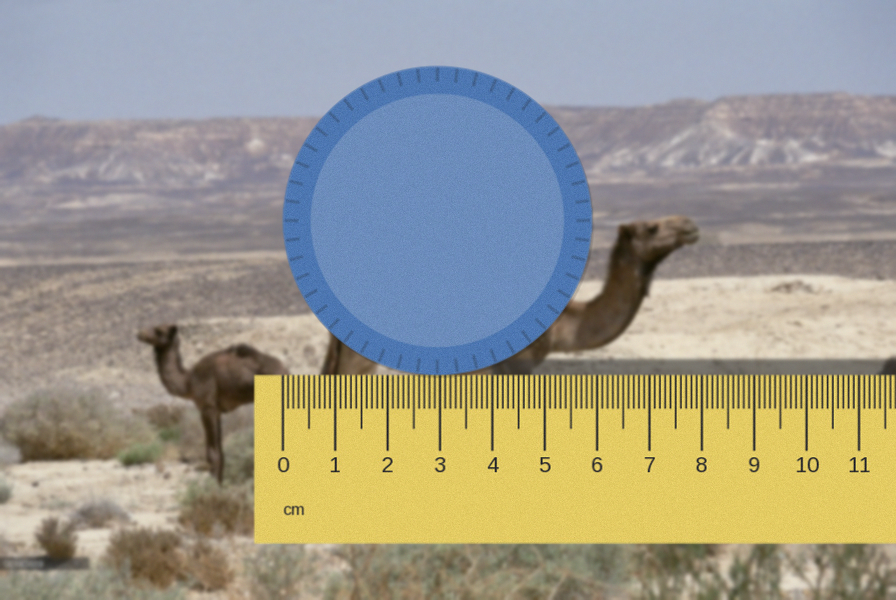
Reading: value=5.9 unit=cm
